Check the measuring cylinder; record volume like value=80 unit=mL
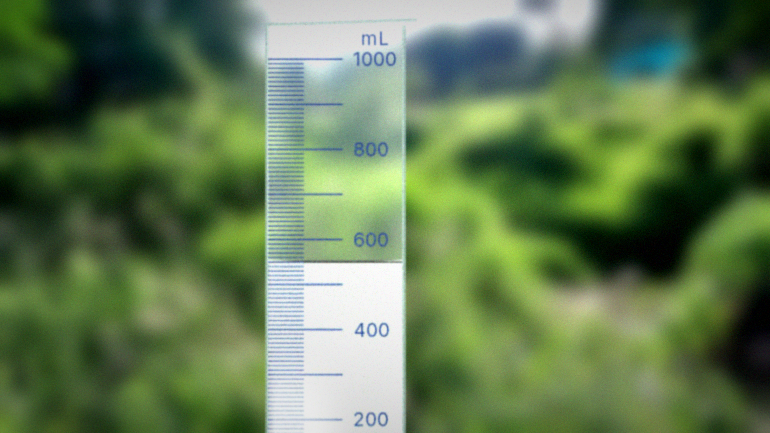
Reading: value=550 unit=mL
